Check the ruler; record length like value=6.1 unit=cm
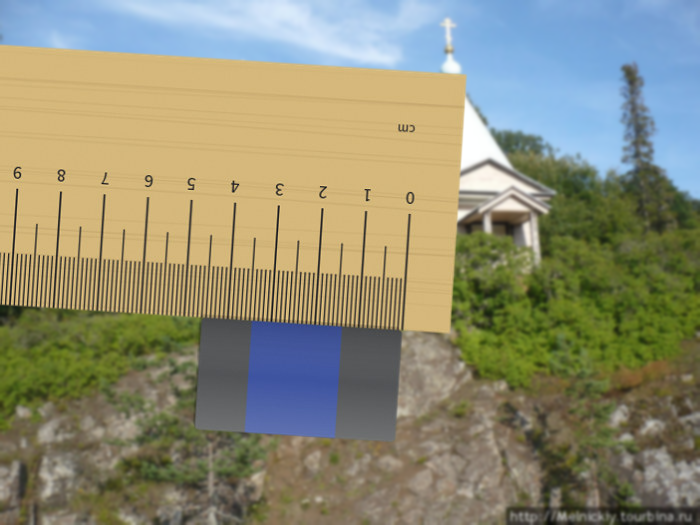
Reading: value=4.6 unit=cm
